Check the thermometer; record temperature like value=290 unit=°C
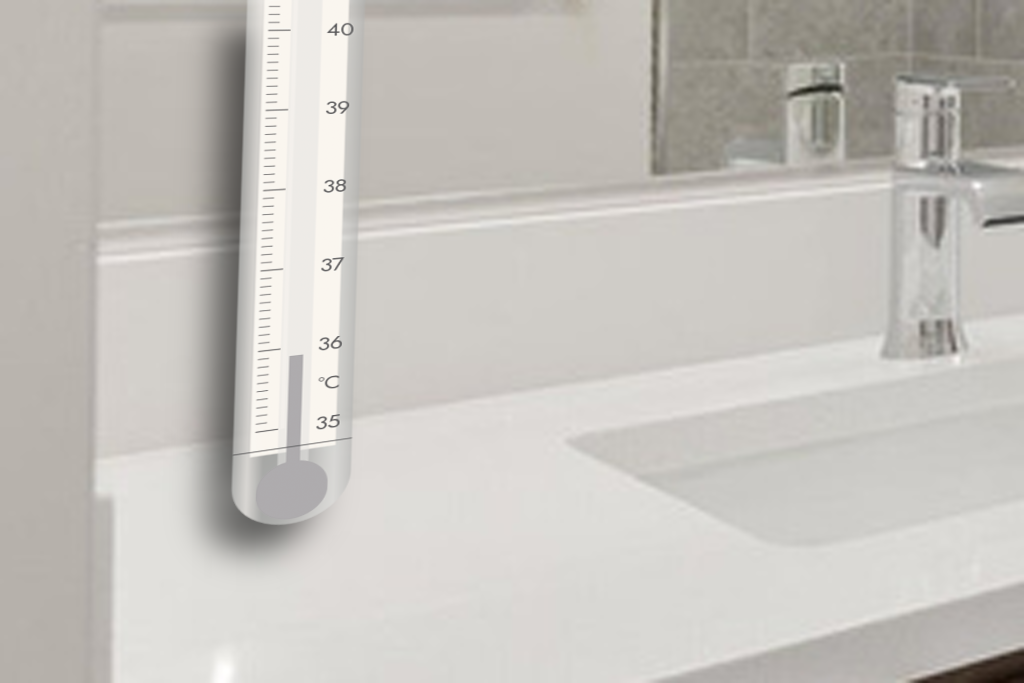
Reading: value=35.9 unit=°C
